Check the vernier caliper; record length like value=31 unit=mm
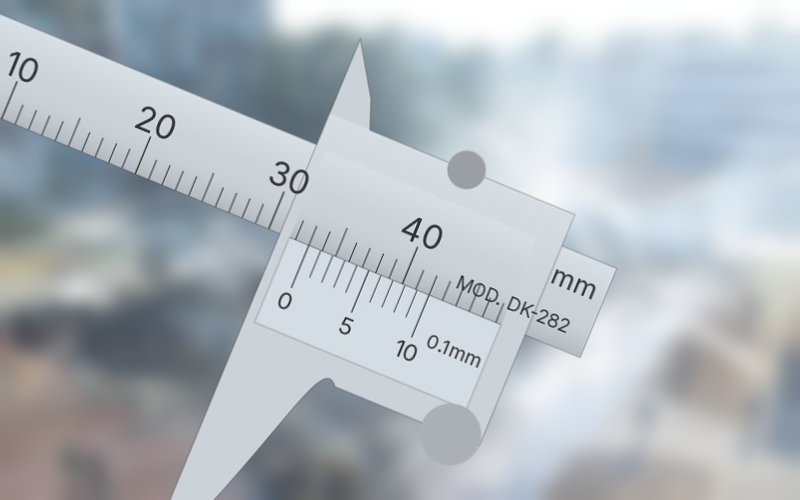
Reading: value=33.0 unit=mm
